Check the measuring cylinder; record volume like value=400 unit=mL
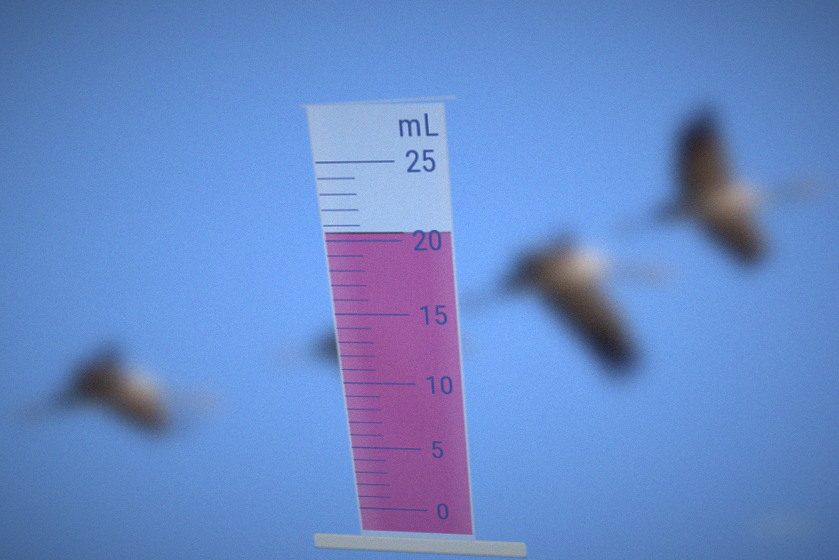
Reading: value=20.5 unit=mL
